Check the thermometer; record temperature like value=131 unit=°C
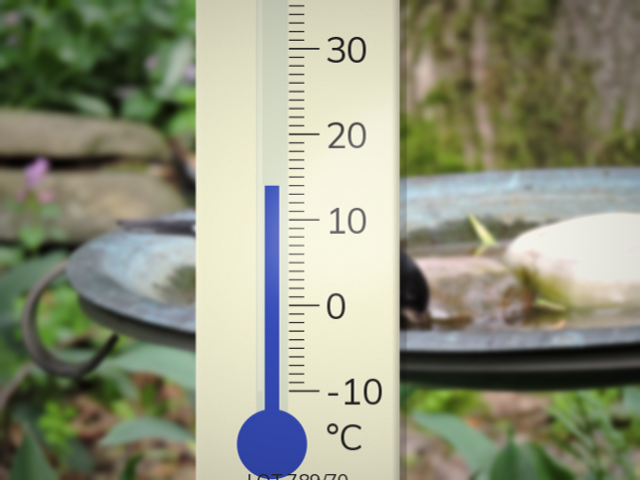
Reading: value=14 unit=°C
